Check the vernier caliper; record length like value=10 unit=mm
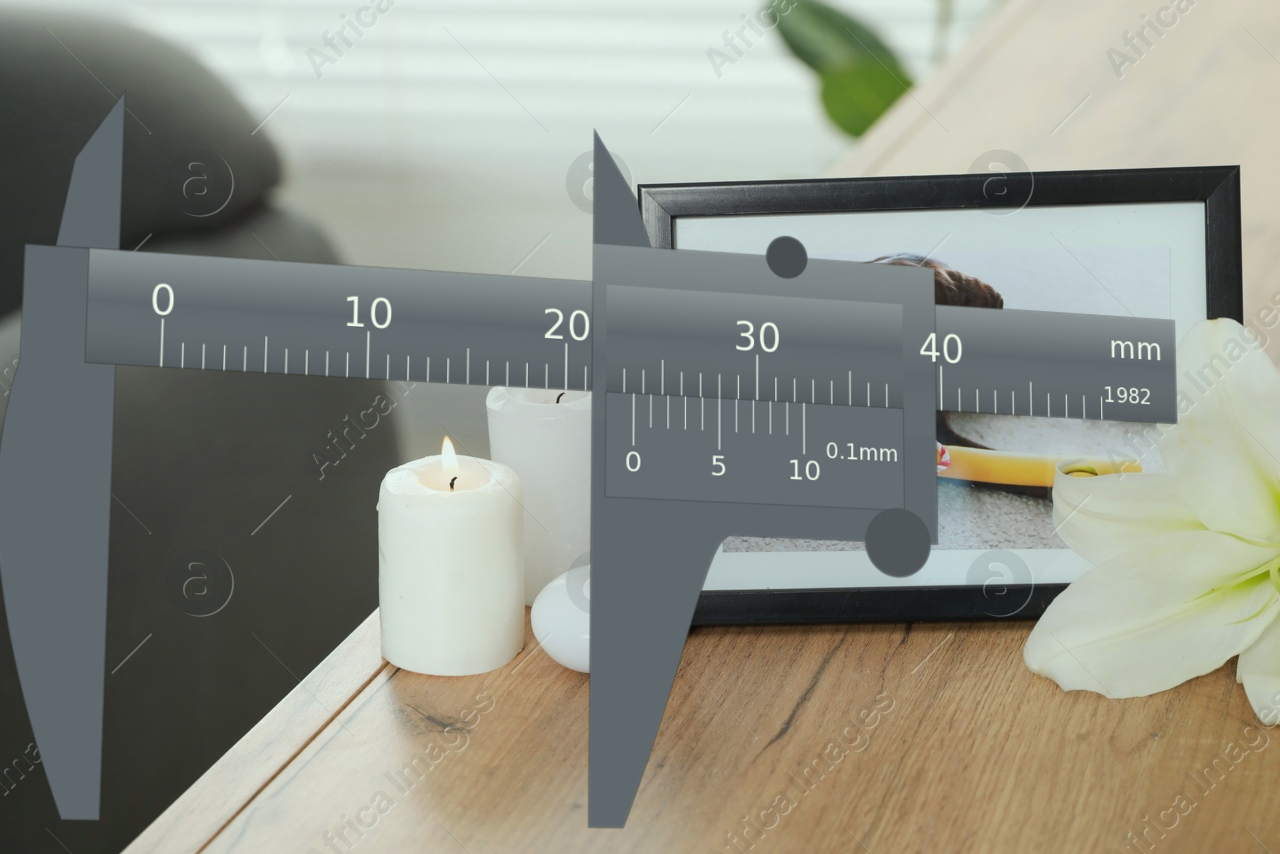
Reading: value=23.5 unit=mm
